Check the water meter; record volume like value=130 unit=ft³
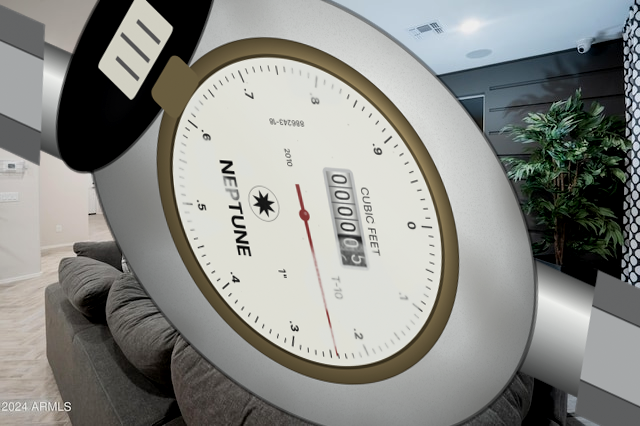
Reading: value=5.24 unit=ft³
